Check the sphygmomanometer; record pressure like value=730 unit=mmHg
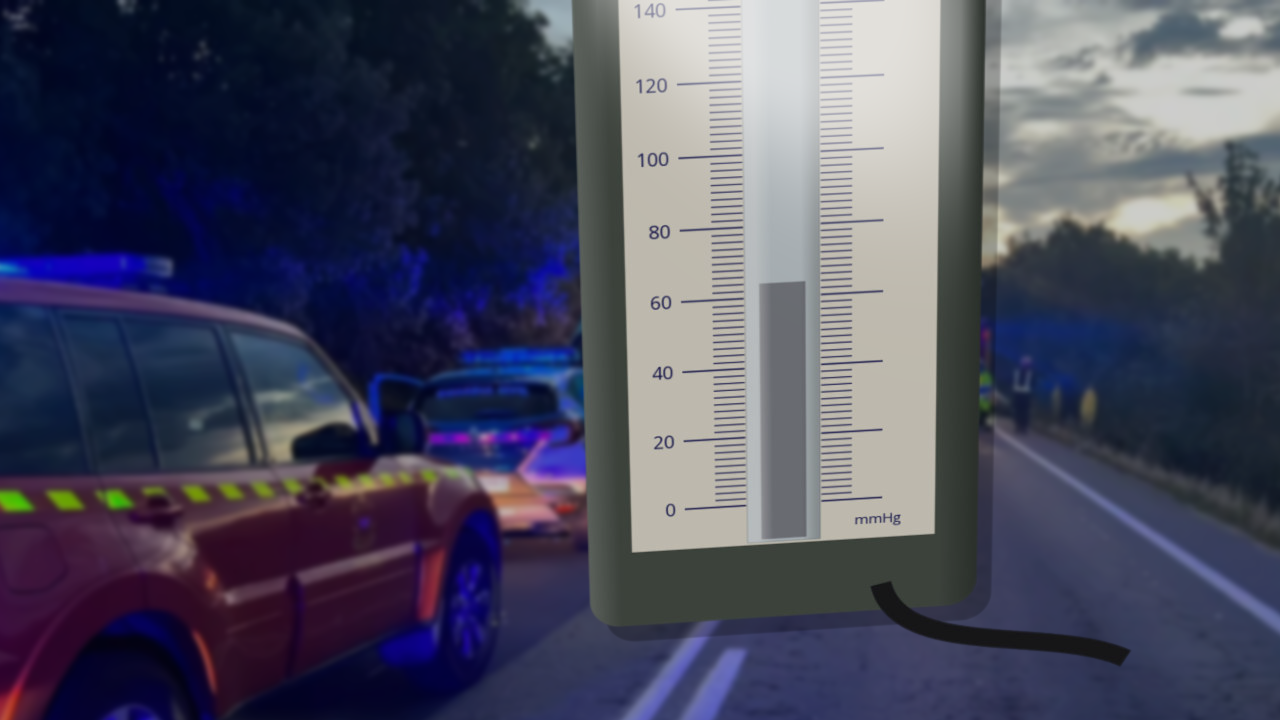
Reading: value=64 unit=mmHg
